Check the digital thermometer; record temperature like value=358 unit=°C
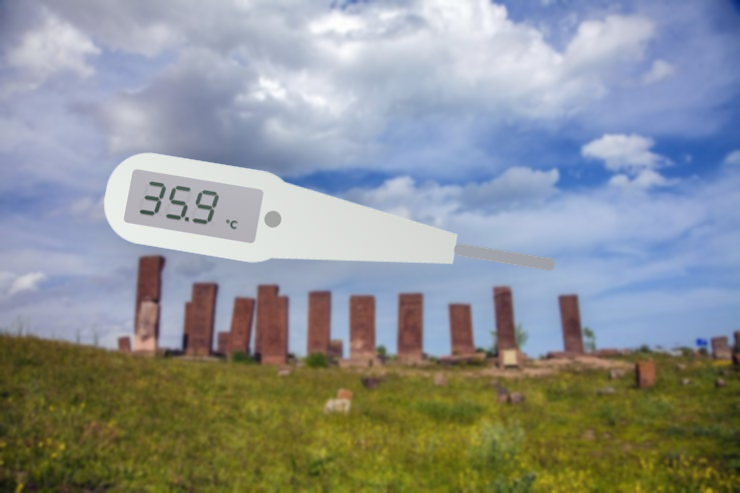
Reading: value=35.9 unit=°C
